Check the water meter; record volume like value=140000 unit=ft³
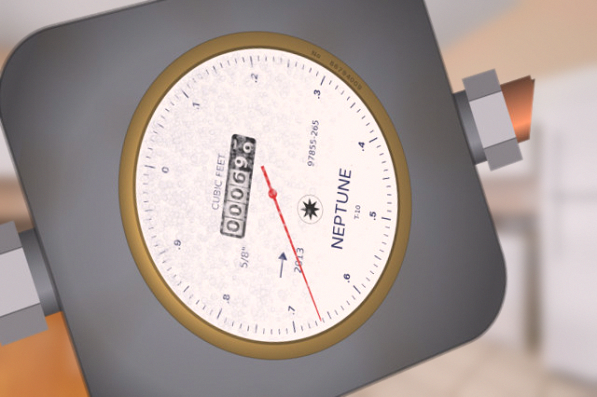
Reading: value=698.66 unit=ft³
